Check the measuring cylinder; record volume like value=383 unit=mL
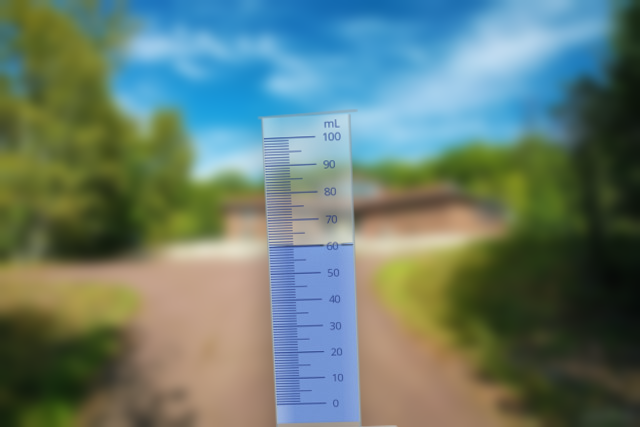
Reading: value=60 unit=mL
